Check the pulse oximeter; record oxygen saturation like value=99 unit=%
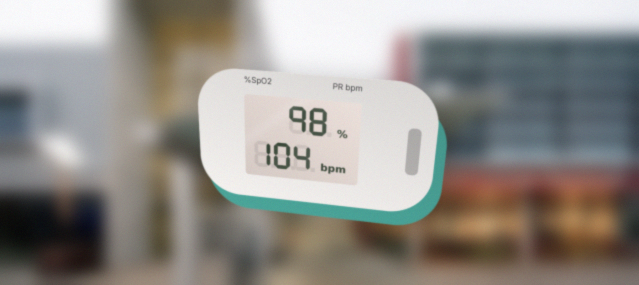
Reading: value=98 unit=%
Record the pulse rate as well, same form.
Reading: value=104 unit=bpm
